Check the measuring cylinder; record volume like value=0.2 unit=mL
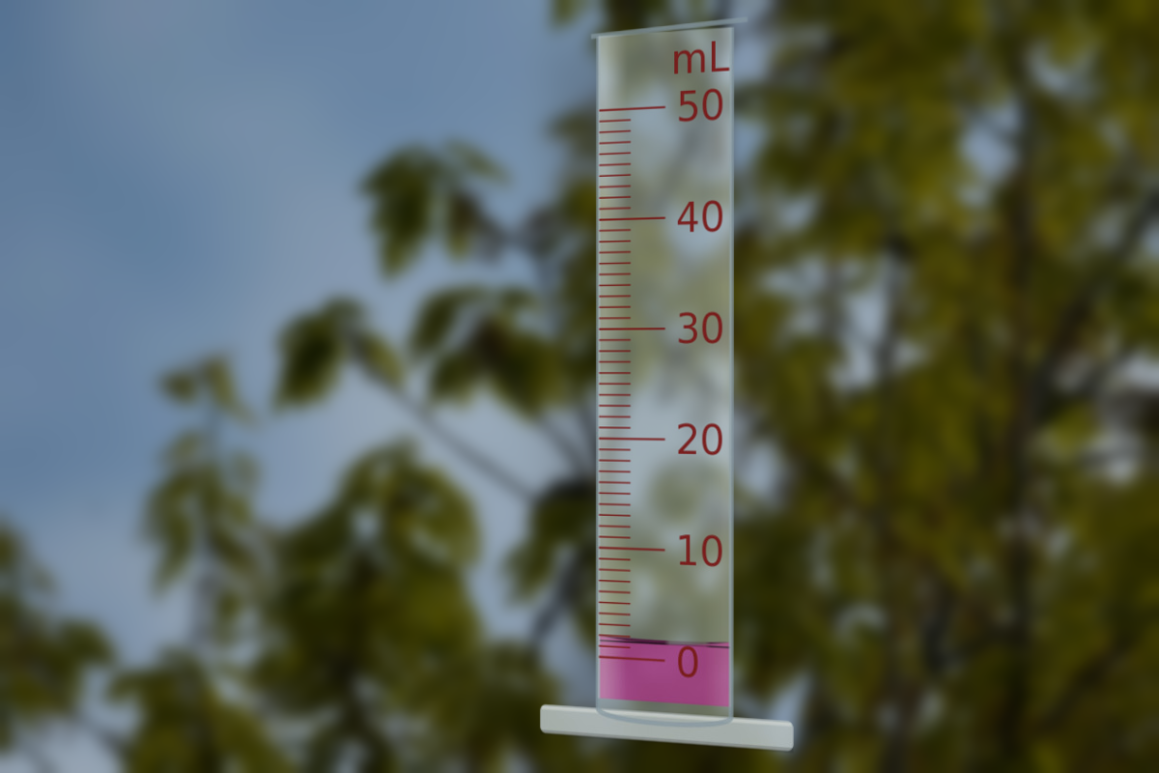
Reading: value=1.5 unit=mL
